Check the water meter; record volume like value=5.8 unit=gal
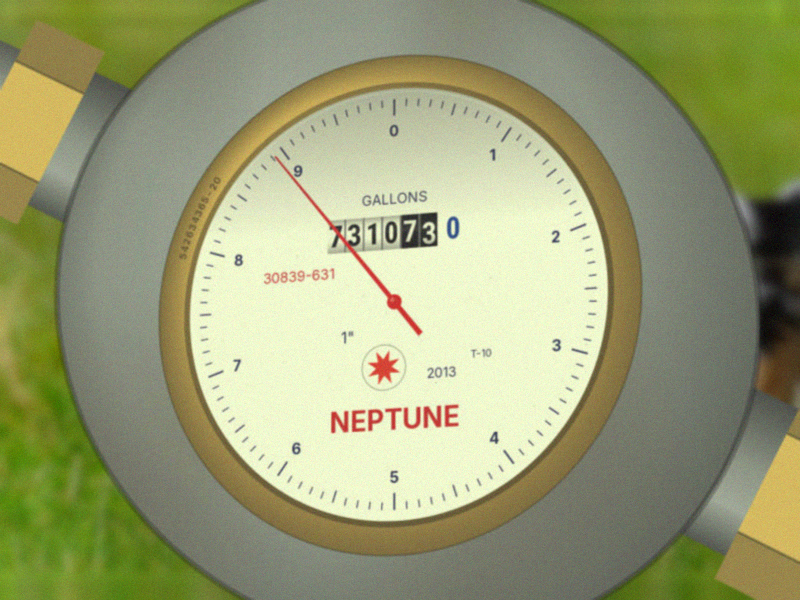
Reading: value=7310728.9 unit=gal
